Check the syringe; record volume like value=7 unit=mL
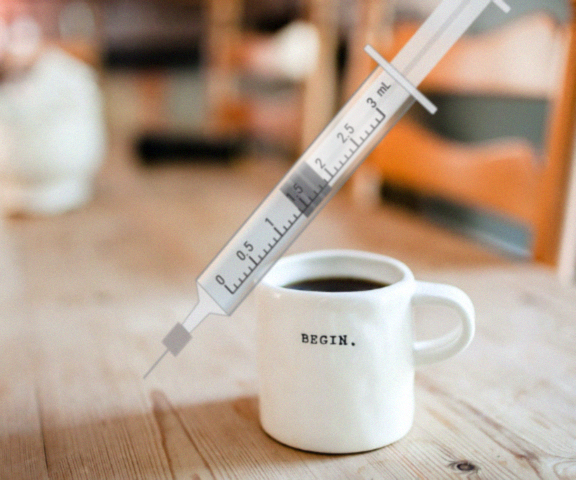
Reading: value=1.4 unit=mL
